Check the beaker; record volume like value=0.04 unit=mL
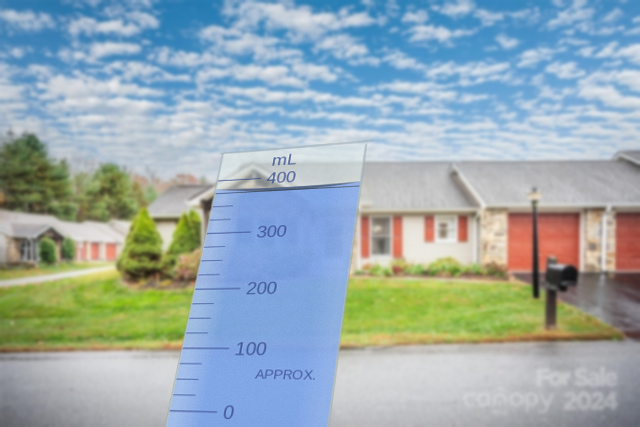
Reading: value=375 unit=mL
